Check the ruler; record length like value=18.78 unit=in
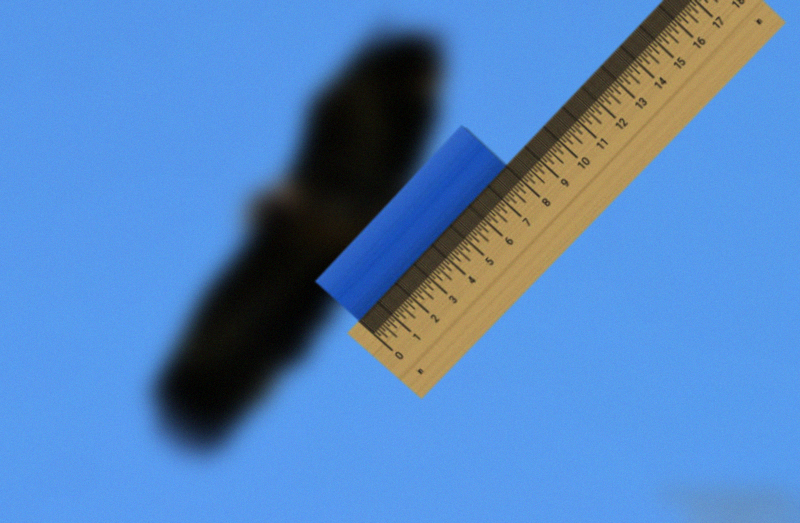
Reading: value=8 unit=in
